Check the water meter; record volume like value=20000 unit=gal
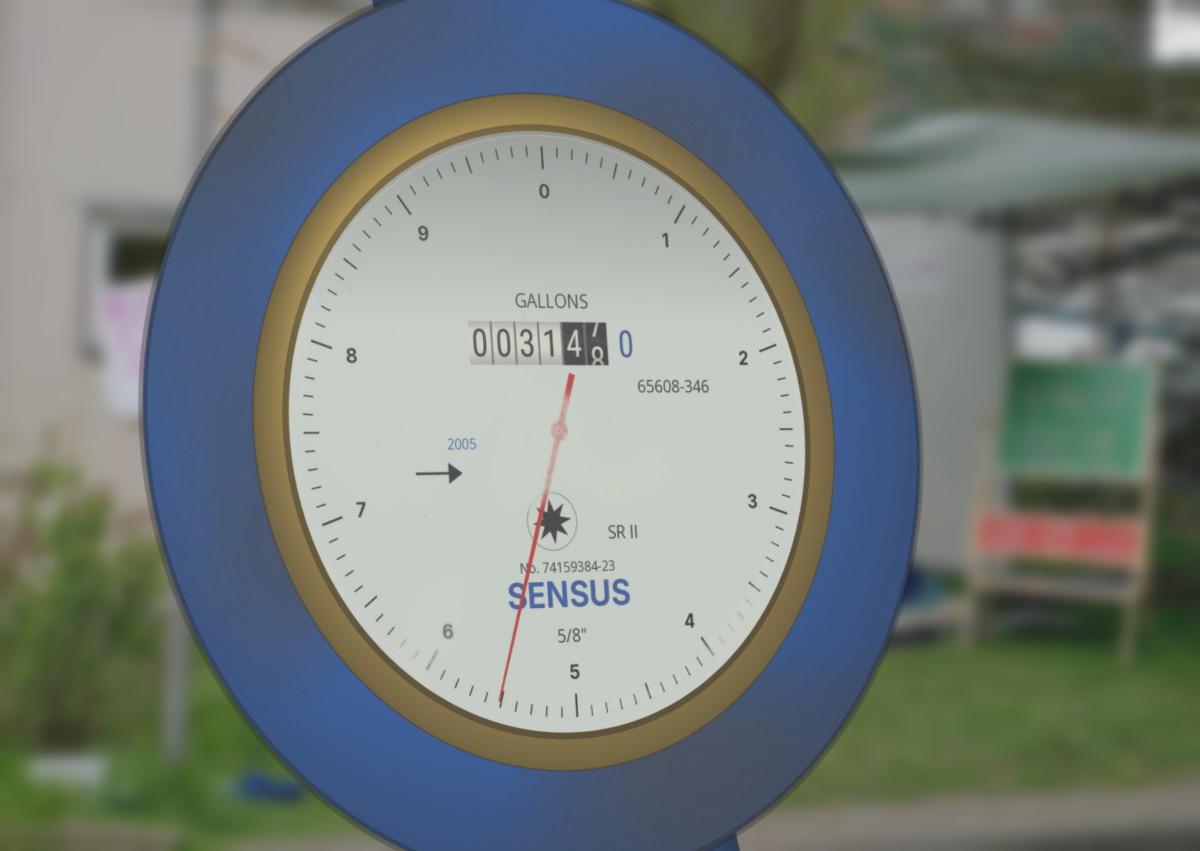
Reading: value=31475.5 unit=gal
